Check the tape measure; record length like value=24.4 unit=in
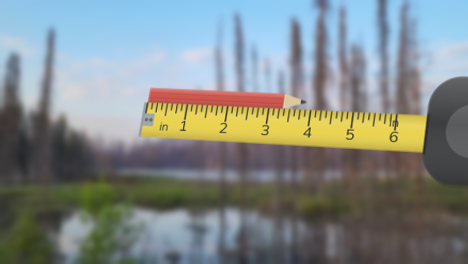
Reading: value=3.875 unit=in
